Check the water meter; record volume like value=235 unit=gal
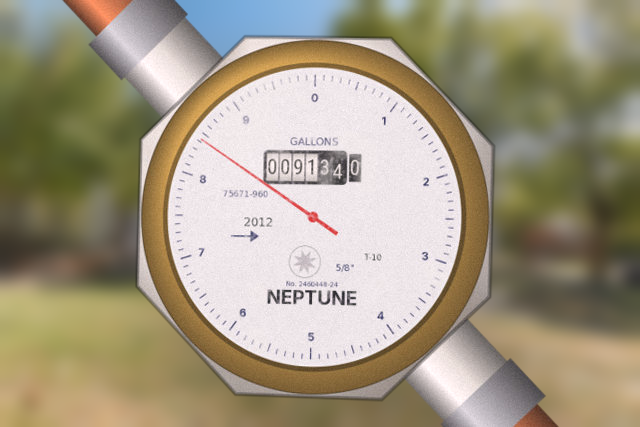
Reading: value=91338.4 unit=gal
